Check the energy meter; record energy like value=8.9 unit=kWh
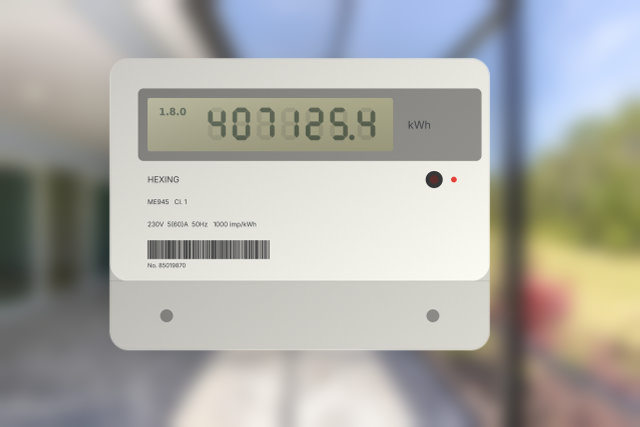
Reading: value=407125.4 unit=kWh
